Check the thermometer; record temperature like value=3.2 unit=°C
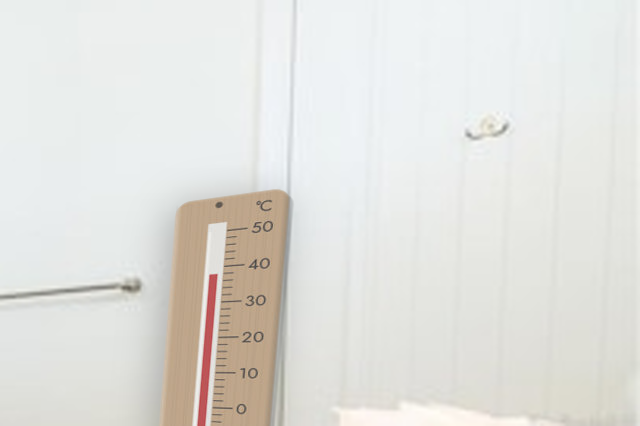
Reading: value=38 unit=°C
